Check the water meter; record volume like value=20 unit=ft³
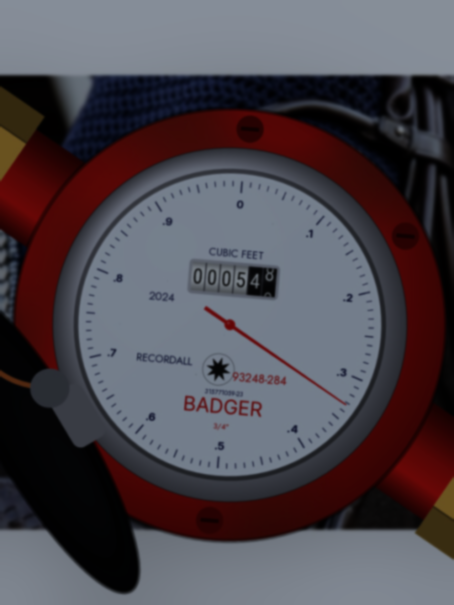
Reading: value=548.33 unit=ft³
